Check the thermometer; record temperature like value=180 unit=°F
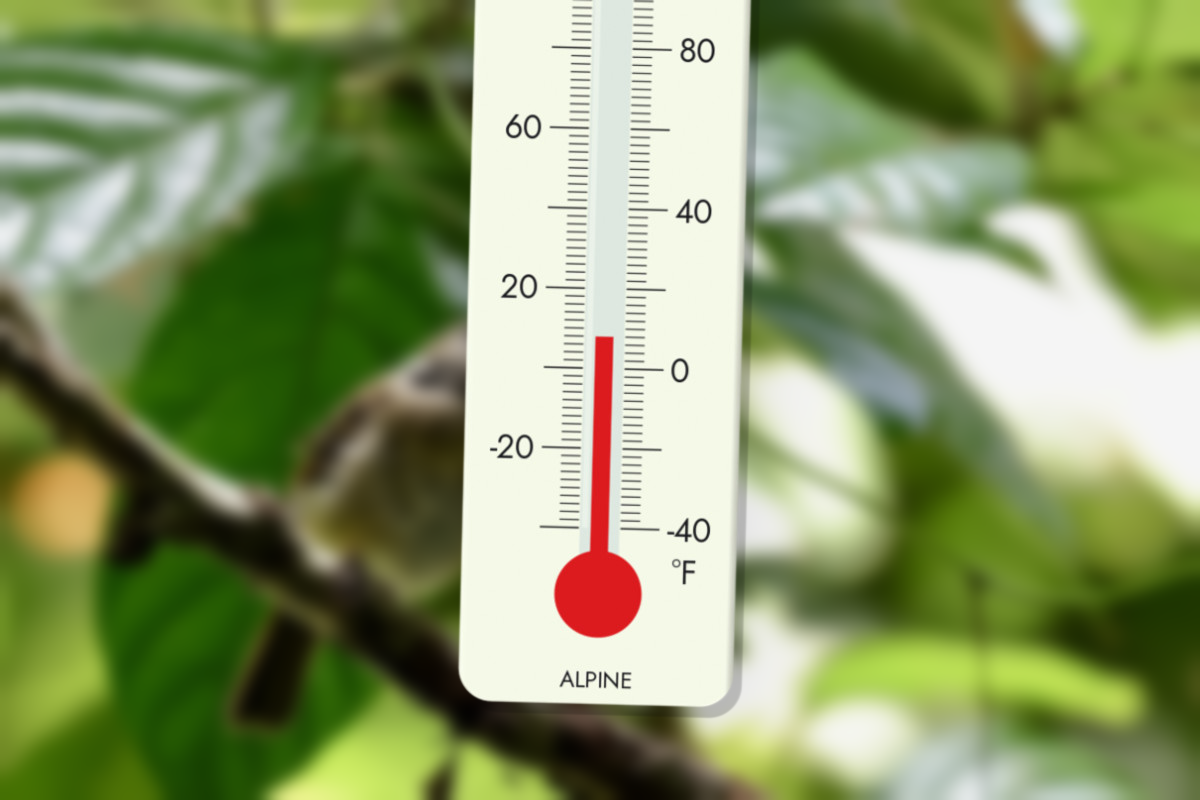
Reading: value=8 unit=°F
